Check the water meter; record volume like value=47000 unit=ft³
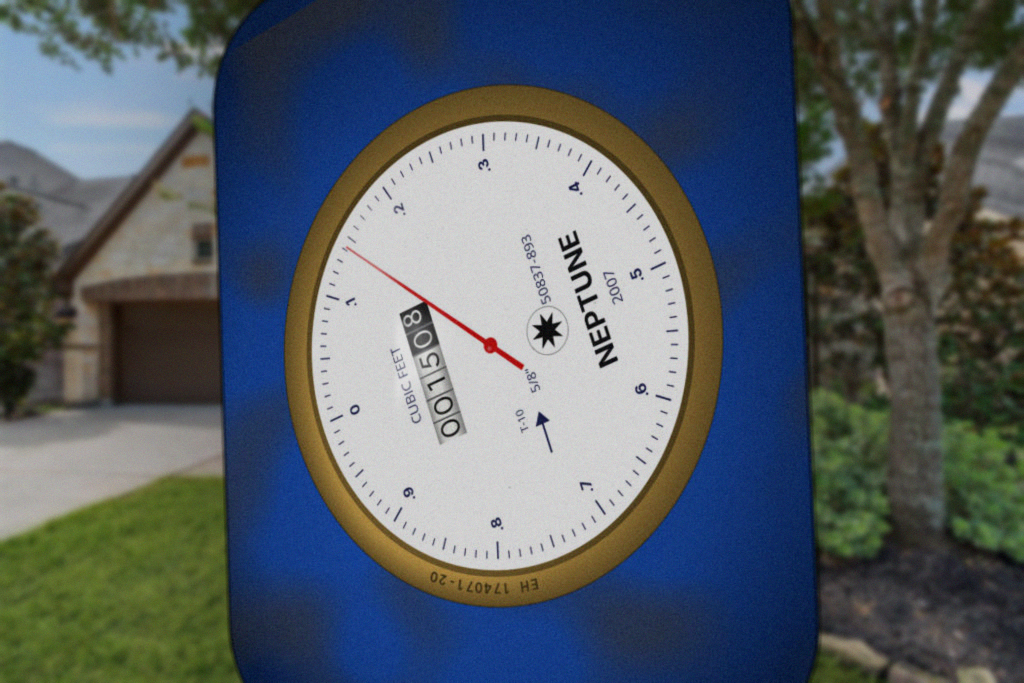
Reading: value=1508.14 unit=ft³
